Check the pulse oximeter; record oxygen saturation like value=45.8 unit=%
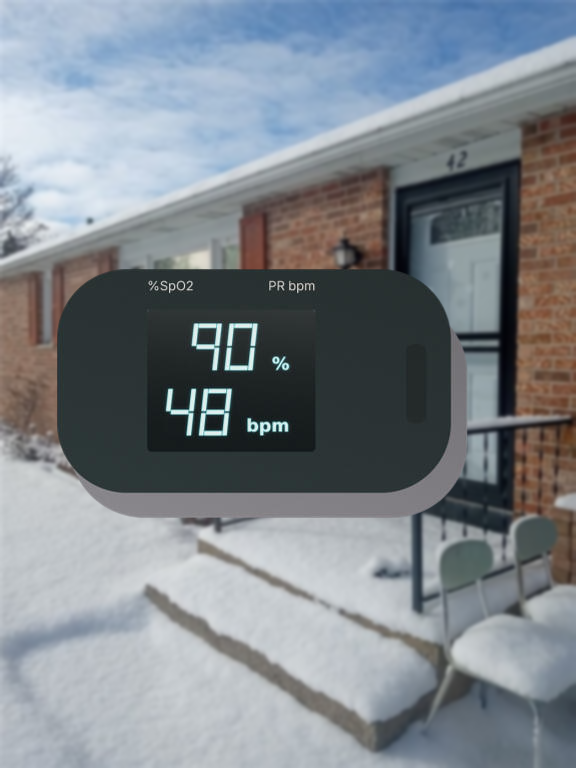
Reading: value=90 unit=%
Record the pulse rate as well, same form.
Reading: value=48 unit=bpm
